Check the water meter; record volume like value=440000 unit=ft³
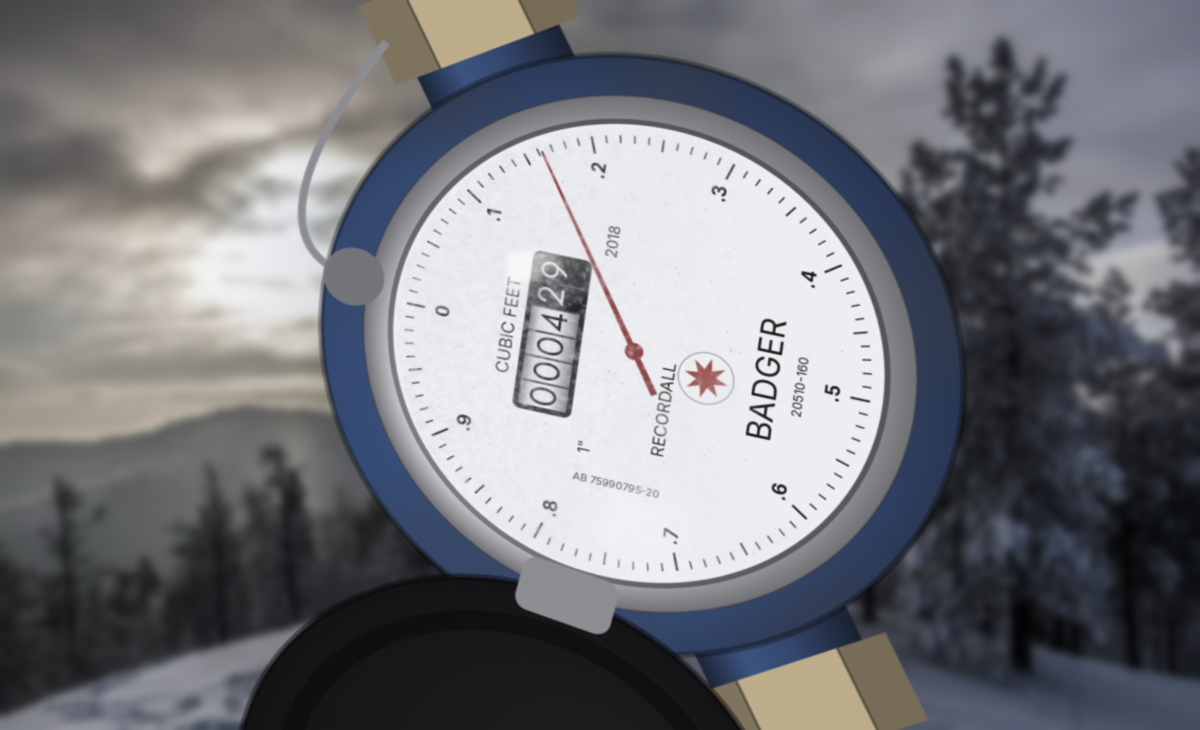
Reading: value=429.16 unit=ft³
